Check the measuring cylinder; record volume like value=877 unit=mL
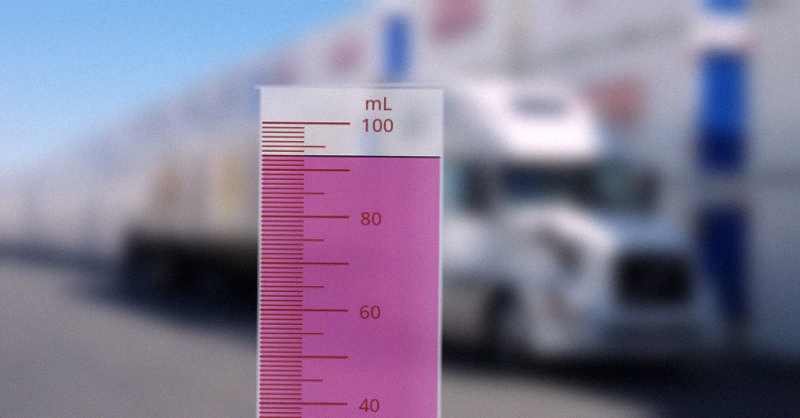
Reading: value=93 unit=mL
